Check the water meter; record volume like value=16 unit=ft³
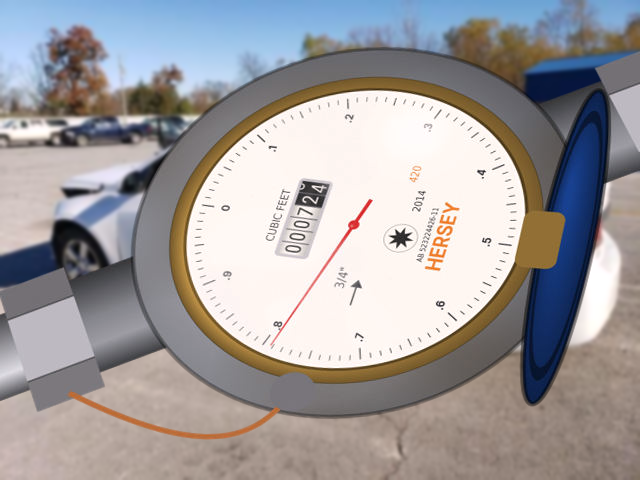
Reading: value=723.79 unit=ft³
